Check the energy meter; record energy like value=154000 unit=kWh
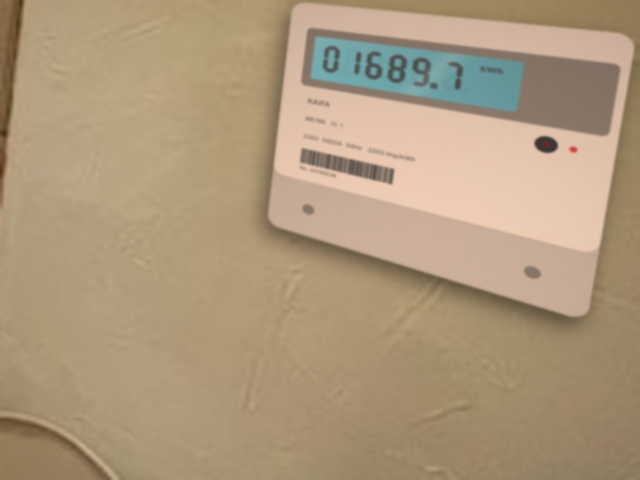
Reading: value=1689.7 unit=kWh
